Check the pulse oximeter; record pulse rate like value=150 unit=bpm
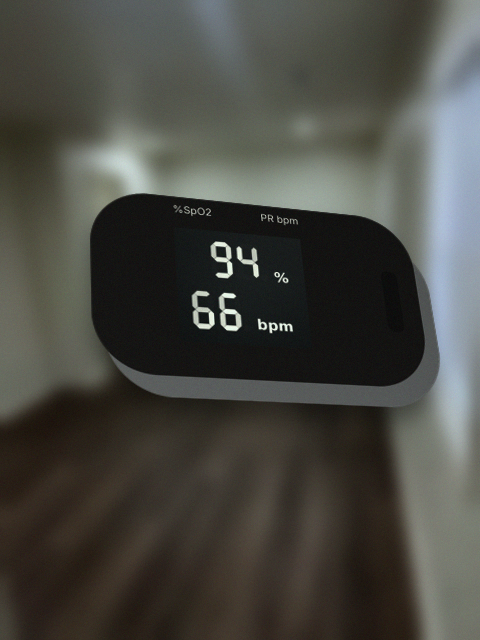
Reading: value=66 unit=bpm
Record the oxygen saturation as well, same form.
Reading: value=94 unit=%
